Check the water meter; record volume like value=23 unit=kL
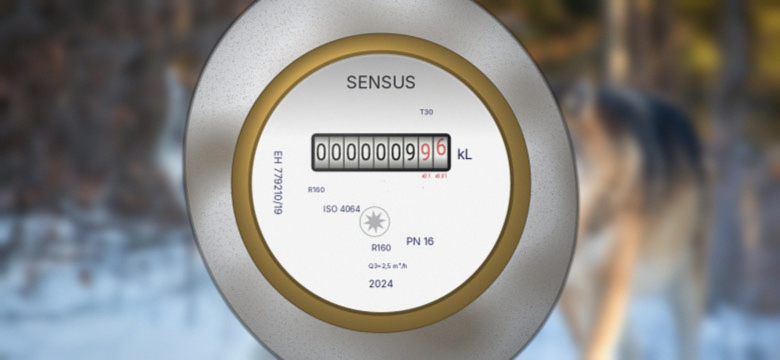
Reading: value=9.96 unit=kL
